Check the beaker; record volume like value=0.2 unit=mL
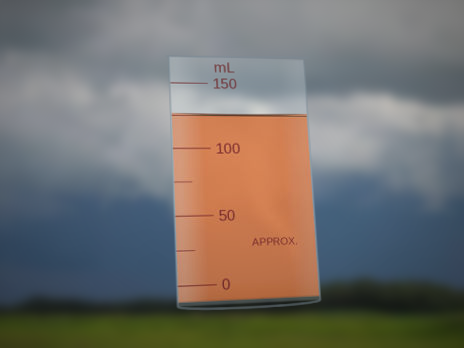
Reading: value=125 unit=mL
